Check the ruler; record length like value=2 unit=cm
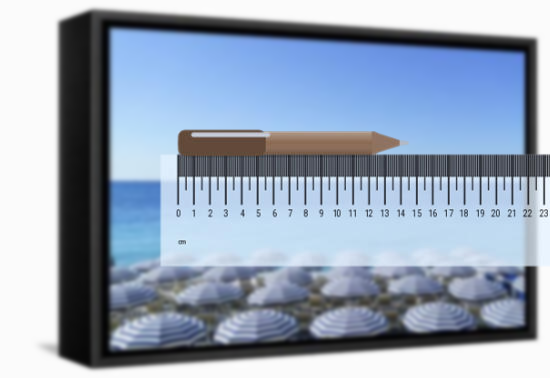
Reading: value=14.5 unit=cm
